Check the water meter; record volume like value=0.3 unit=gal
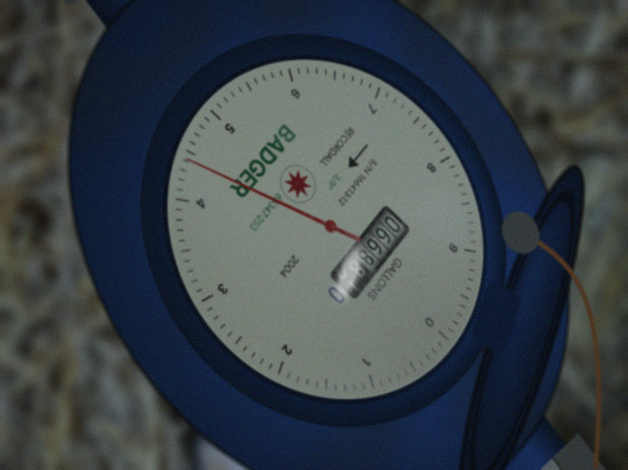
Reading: value=668814.4 unit=gal
